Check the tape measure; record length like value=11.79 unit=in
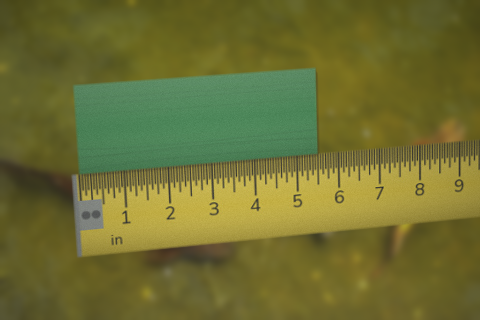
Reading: value=5.5 unit=in
